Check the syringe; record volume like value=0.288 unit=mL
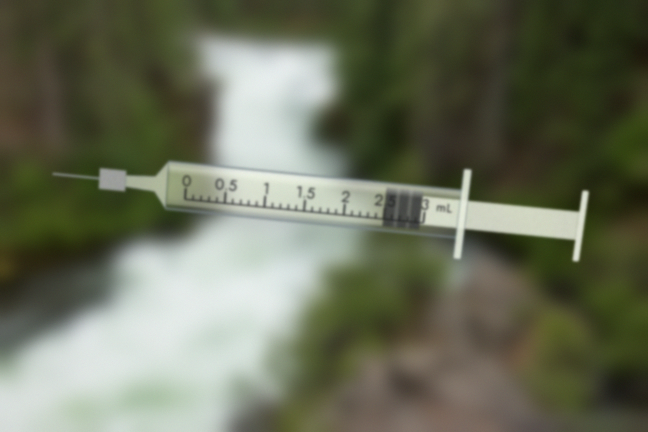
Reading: value=2.5 unit=mL
